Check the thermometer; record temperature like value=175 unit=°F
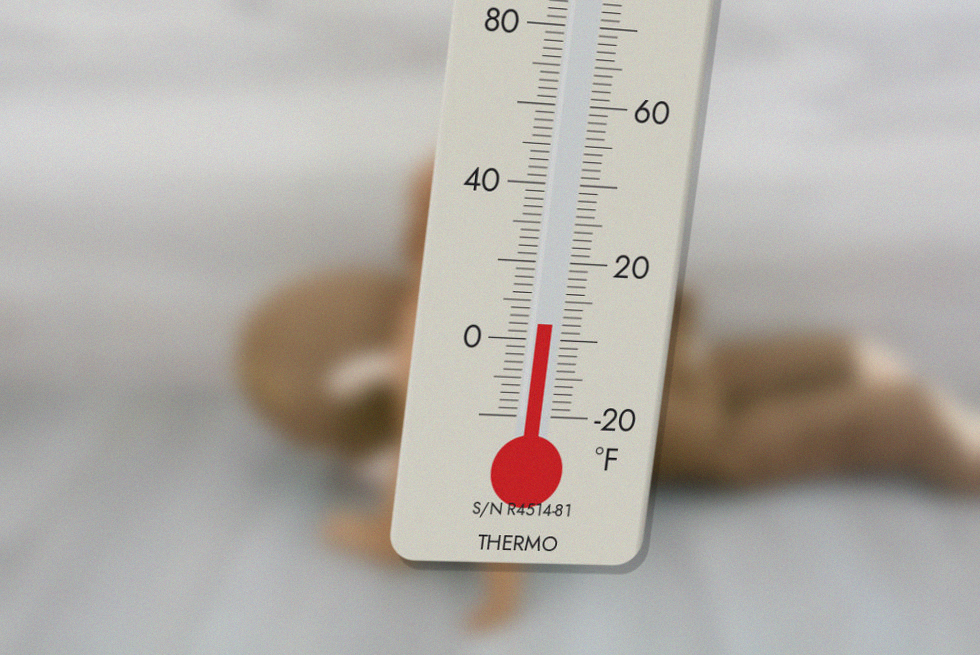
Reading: value=4 unit=°F
